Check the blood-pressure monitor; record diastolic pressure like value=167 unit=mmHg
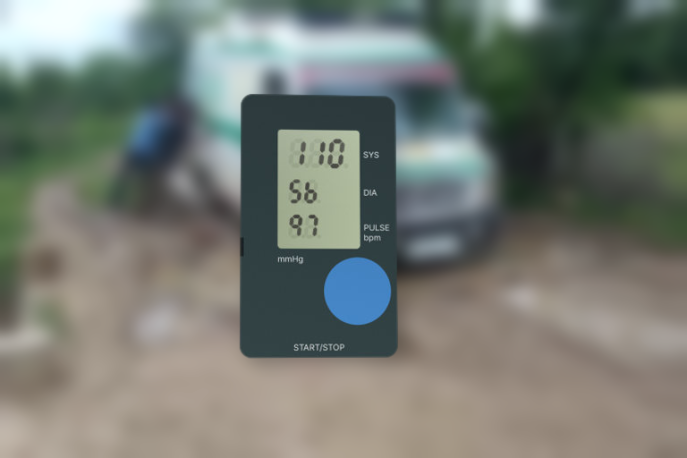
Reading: value=56 unit=mmHg
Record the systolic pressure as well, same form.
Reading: value=110 unit=mmHg
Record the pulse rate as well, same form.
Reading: value=97 unit=bpm
